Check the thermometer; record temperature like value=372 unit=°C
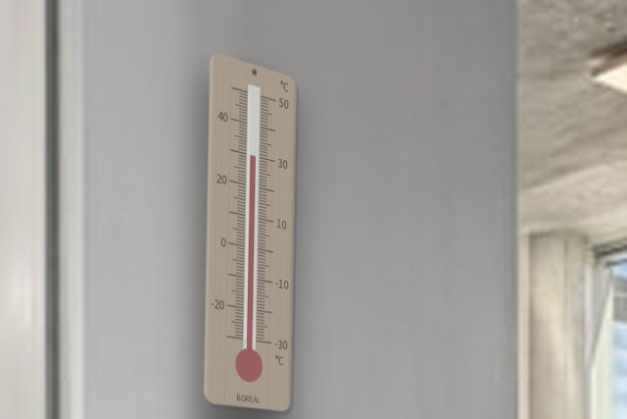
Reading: value=30 unit=°C
